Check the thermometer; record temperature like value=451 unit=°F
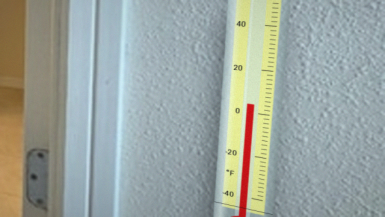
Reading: value=4 unit=°F
